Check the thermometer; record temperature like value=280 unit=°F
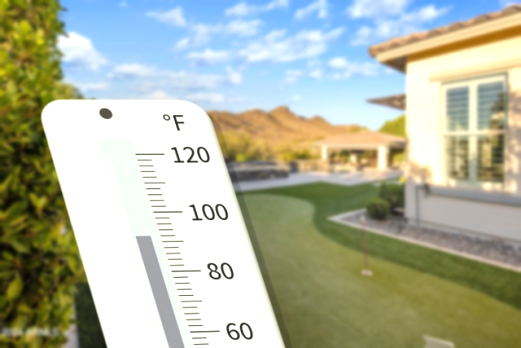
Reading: value=92 unit=°F
